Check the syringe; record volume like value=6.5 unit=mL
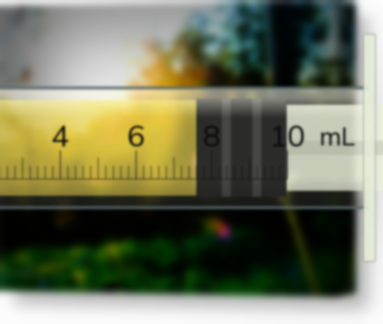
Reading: value=7.6 unit=mL
